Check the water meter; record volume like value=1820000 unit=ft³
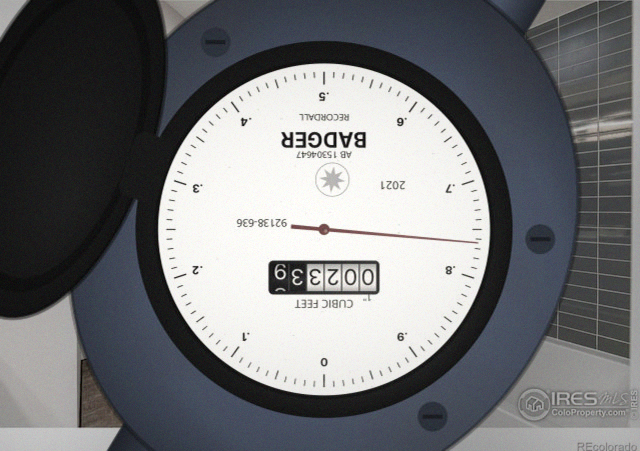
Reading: value=2338.76 unit=ft³
